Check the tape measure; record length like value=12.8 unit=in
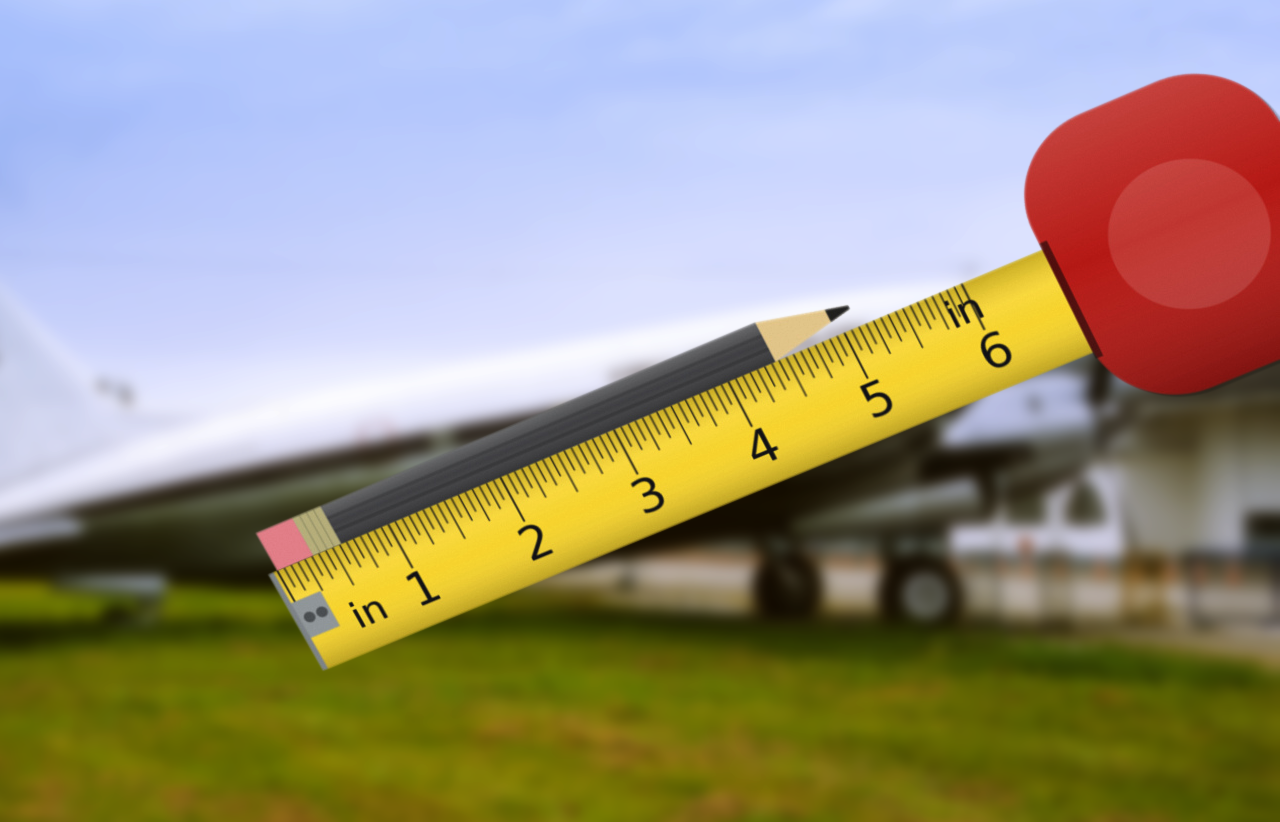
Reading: value=5.125 unit=in
